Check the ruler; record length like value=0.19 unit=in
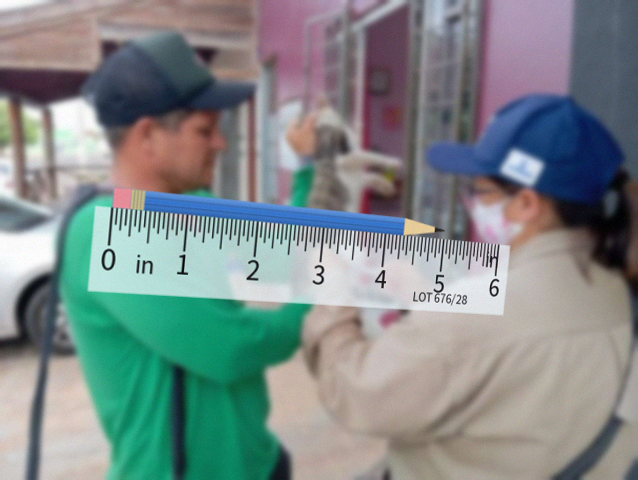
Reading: value=5 unit=in
